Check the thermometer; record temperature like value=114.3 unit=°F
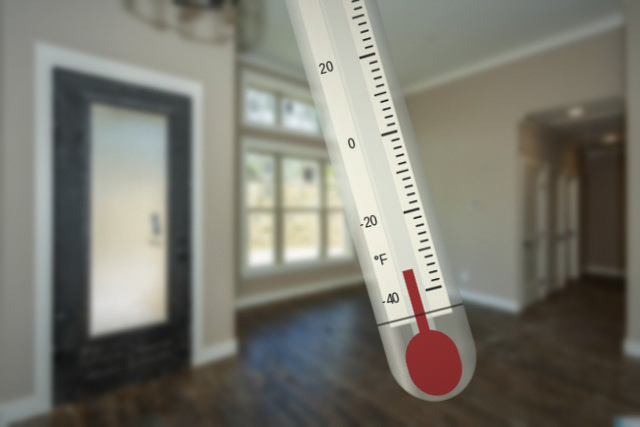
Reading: value=-34 unit=°F
